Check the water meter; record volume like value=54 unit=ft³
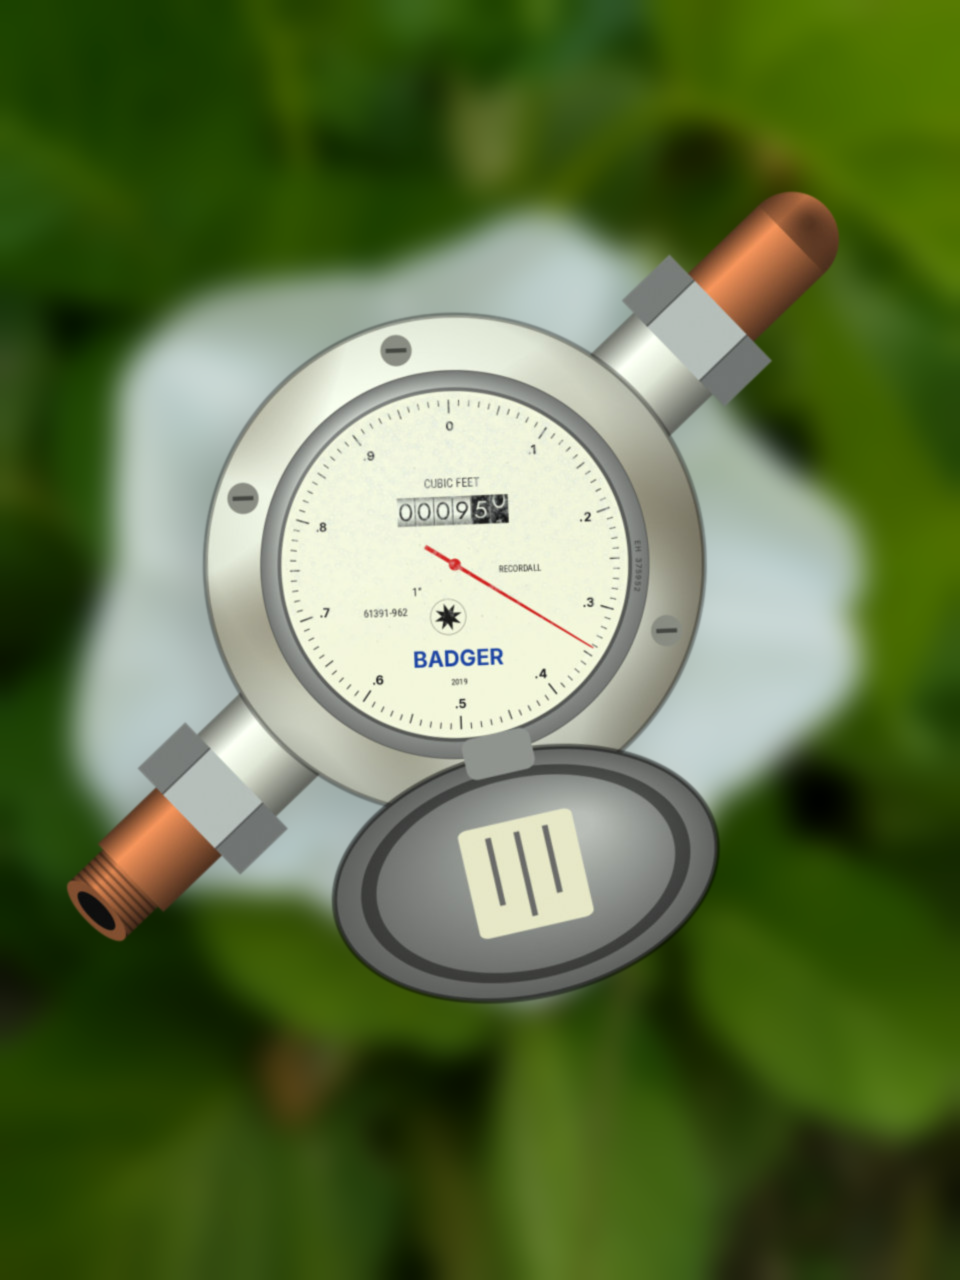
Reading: value=950.34 unit=ft³
